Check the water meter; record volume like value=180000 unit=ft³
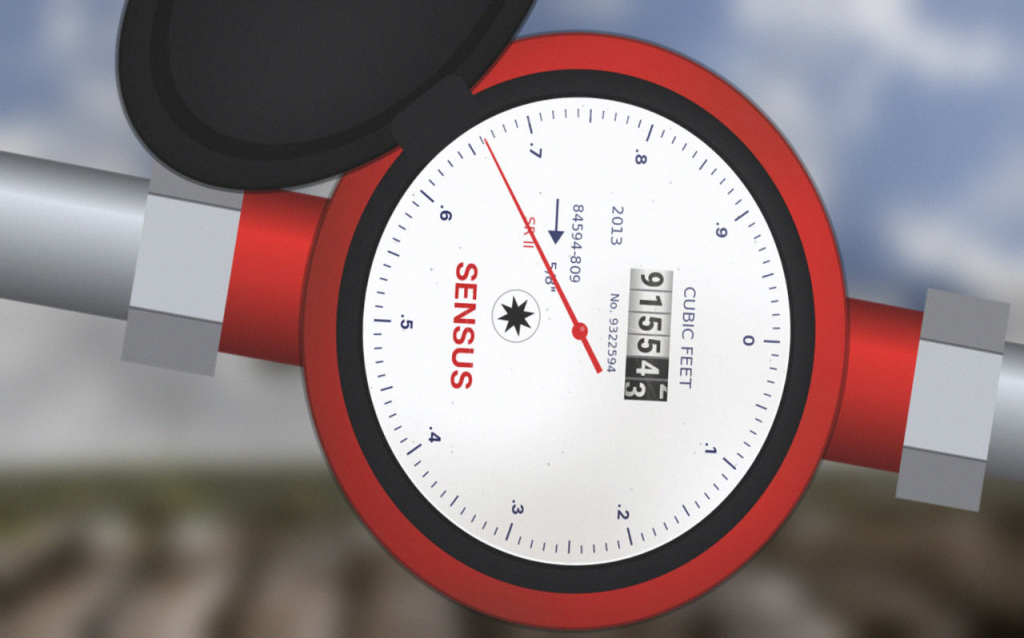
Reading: value=915542.66 unit=ft³
